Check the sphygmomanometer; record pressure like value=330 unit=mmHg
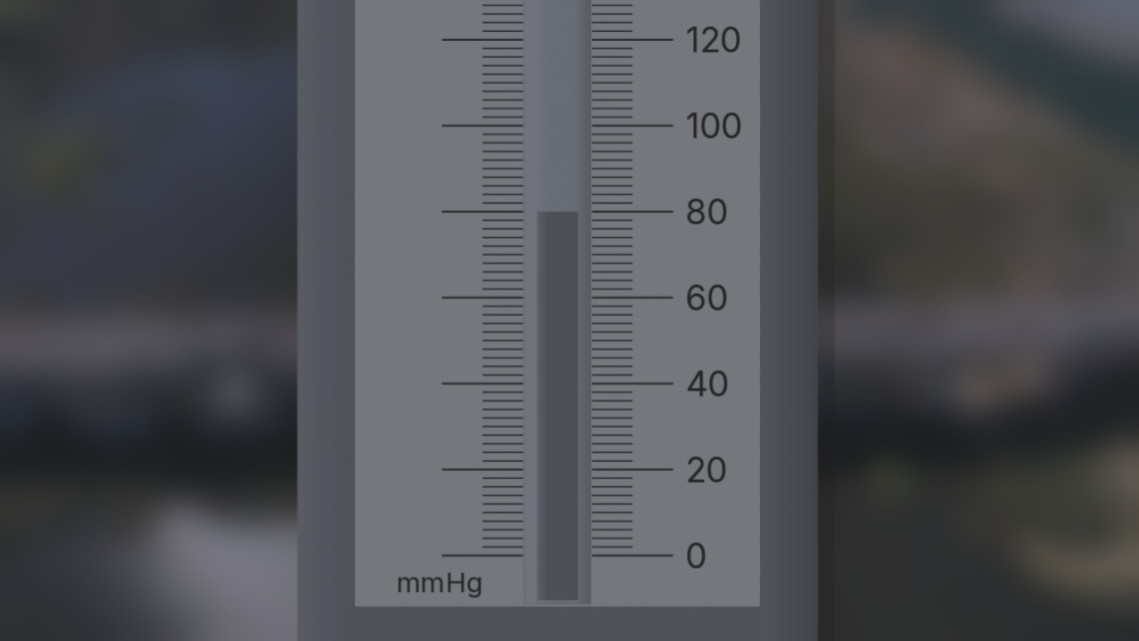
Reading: value=80 unit=mmHg
